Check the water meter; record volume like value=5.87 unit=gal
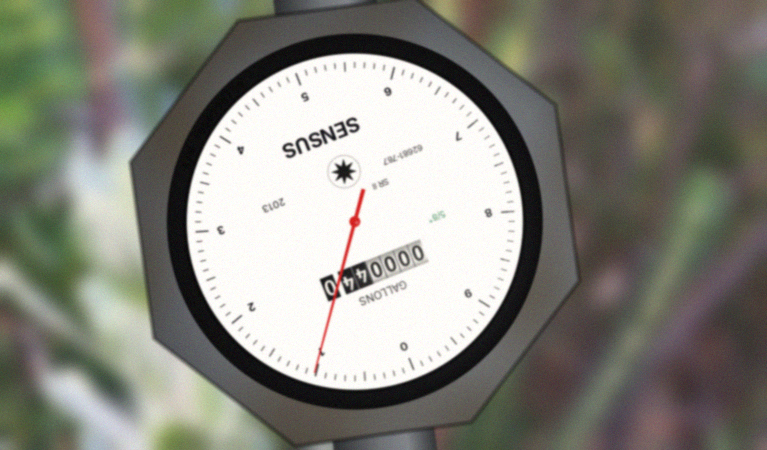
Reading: value=441.0 unit=gal
